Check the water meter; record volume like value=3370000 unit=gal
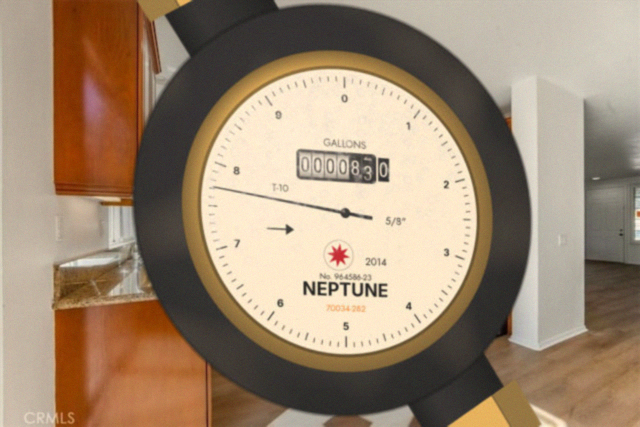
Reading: value=827.7 unit=gal
